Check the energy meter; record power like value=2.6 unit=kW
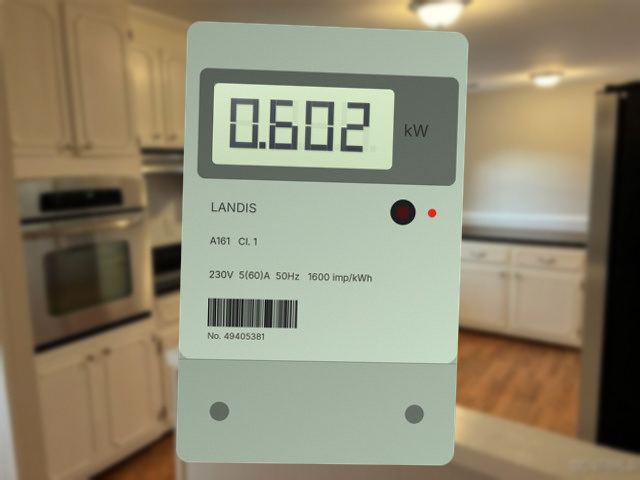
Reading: value=0.602 unit=kW
